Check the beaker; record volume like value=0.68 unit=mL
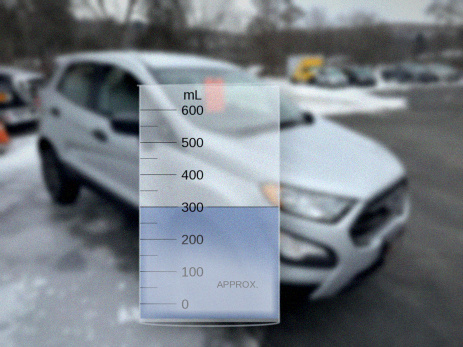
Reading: value=300 unit=mL
